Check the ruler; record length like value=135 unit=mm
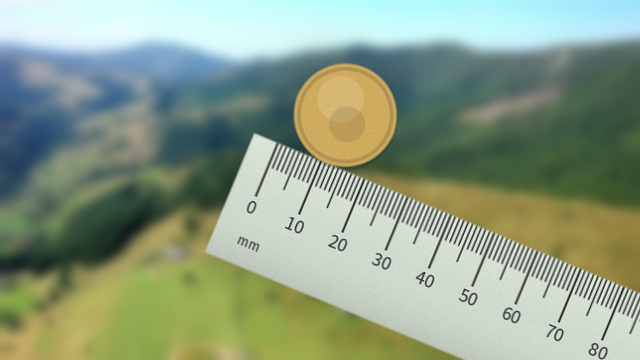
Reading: value=22 unit=mm
